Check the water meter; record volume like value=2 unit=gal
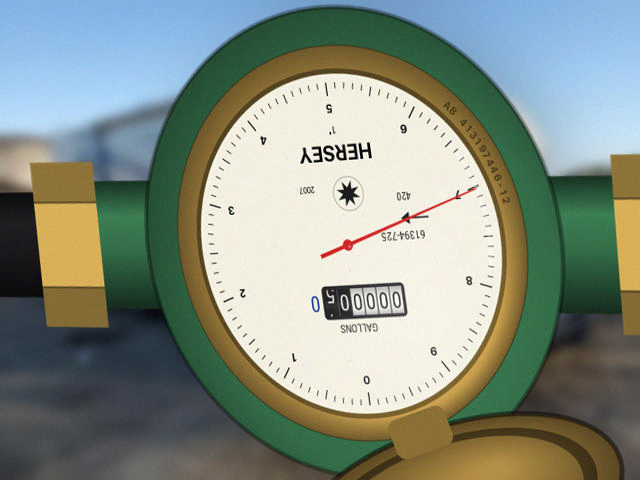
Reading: value=47.0 unit=gal
